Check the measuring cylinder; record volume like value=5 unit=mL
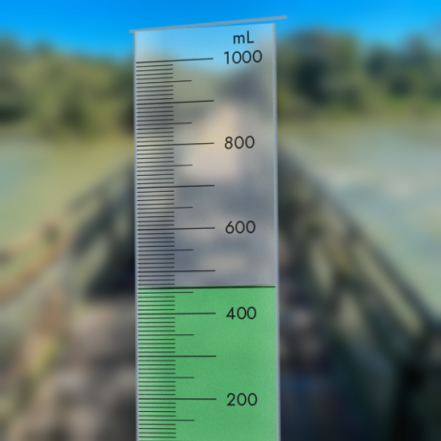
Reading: value=460 unit=mL
